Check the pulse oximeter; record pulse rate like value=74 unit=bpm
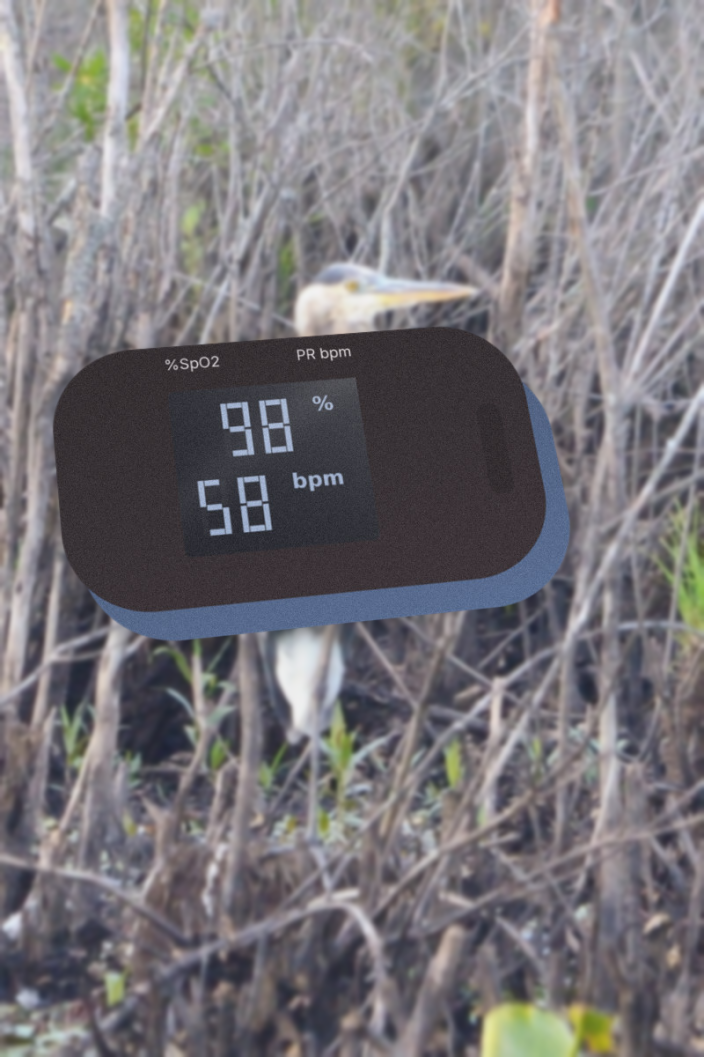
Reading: value=58 unit=bpm
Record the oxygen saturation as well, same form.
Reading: value=98 unit=%
